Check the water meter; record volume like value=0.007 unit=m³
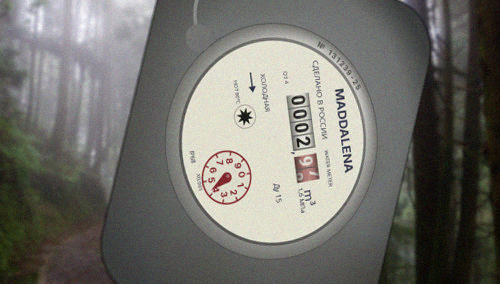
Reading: value=2.974 unit=m³
